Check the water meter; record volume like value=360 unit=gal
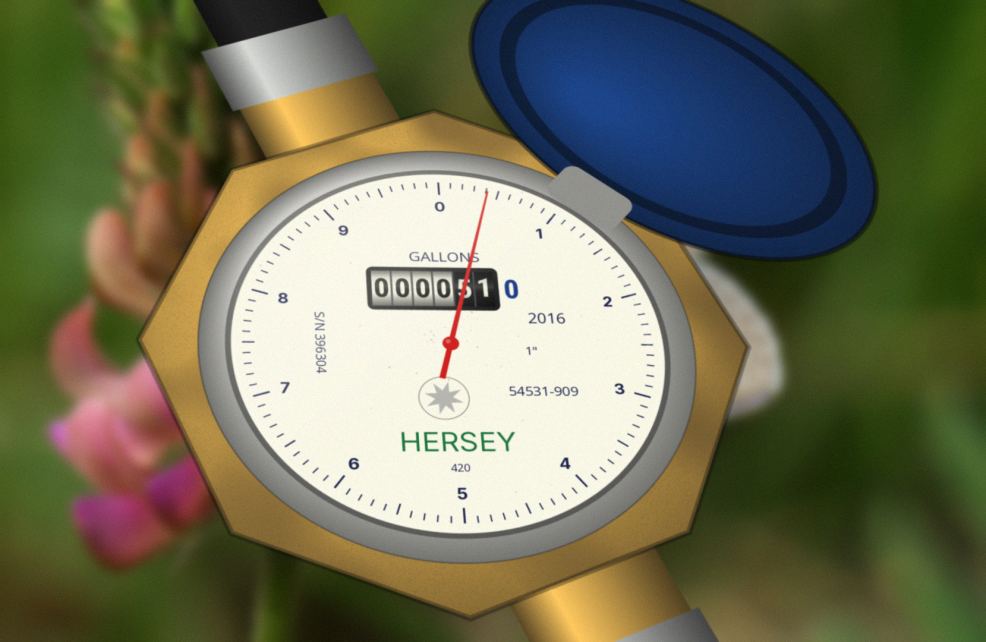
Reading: value=510.4 unit=gal
